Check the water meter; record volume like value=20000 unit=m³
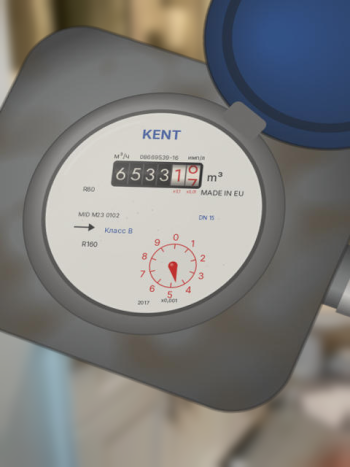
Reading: value=6533.164 unit=m³
